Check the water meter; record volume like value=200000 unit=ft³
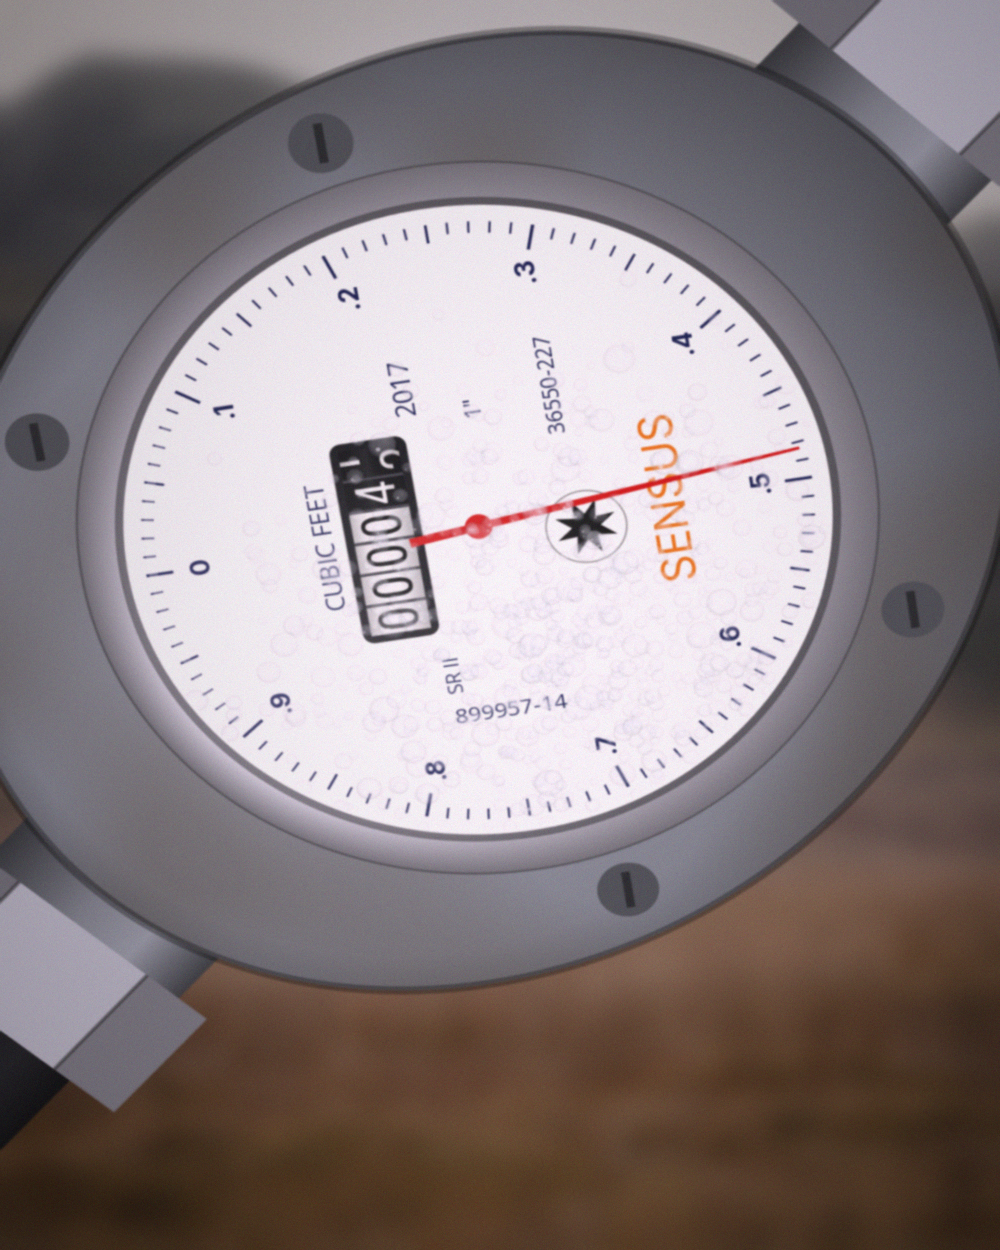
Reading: value=41.48 unit=ft³
